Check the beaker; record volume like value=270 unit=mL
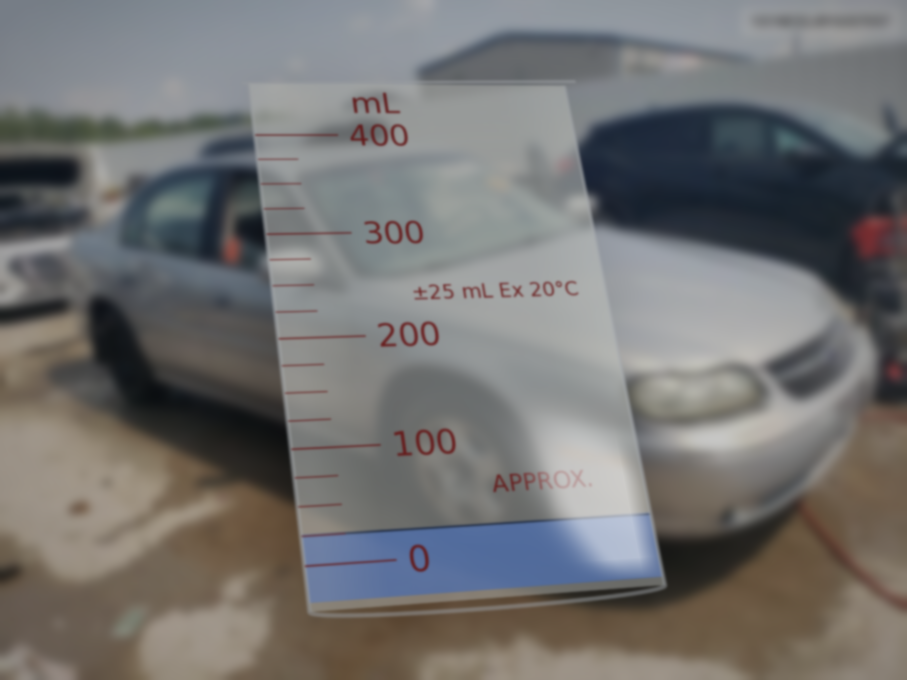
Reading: value=25 unit=mL
